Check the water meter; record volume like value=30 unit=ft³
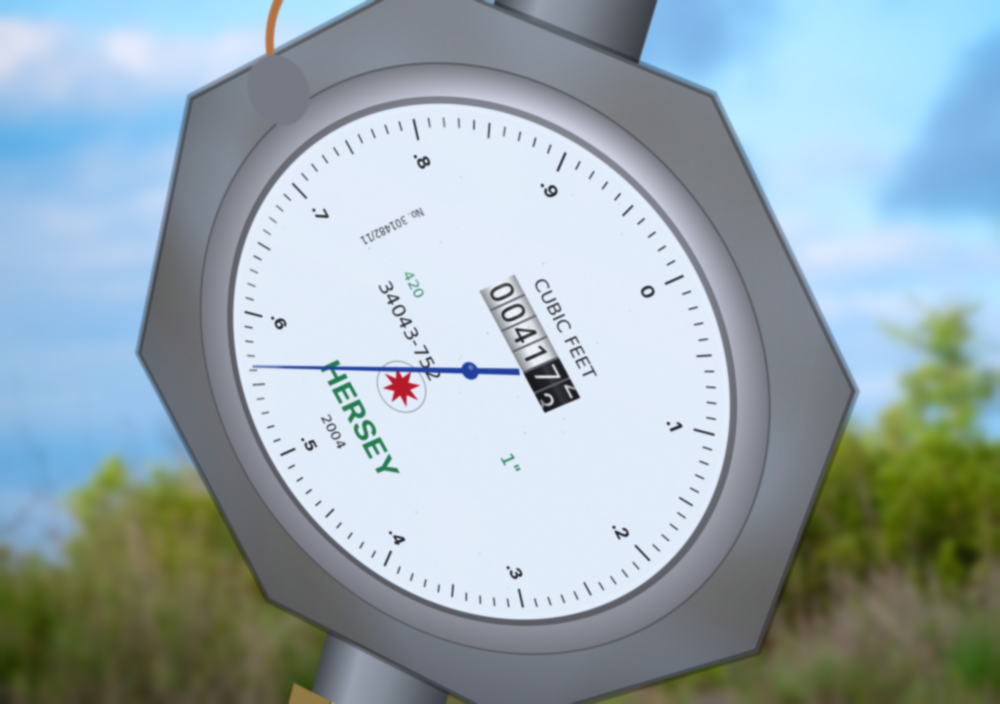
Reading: value=4172.56 unit=ft³
